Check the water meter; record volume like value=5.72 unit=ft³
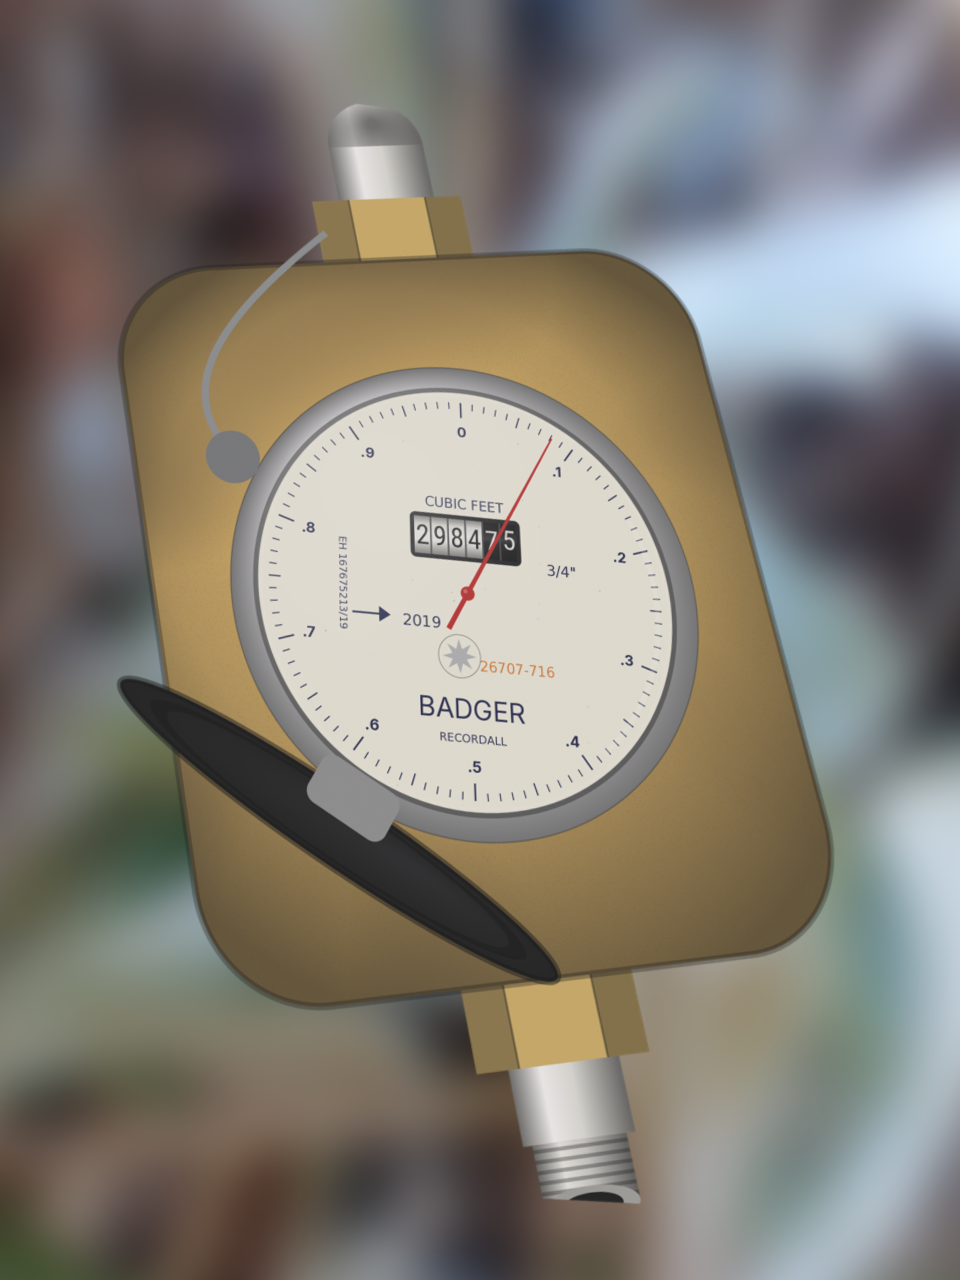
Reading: value=298475.08 unit=ft³
